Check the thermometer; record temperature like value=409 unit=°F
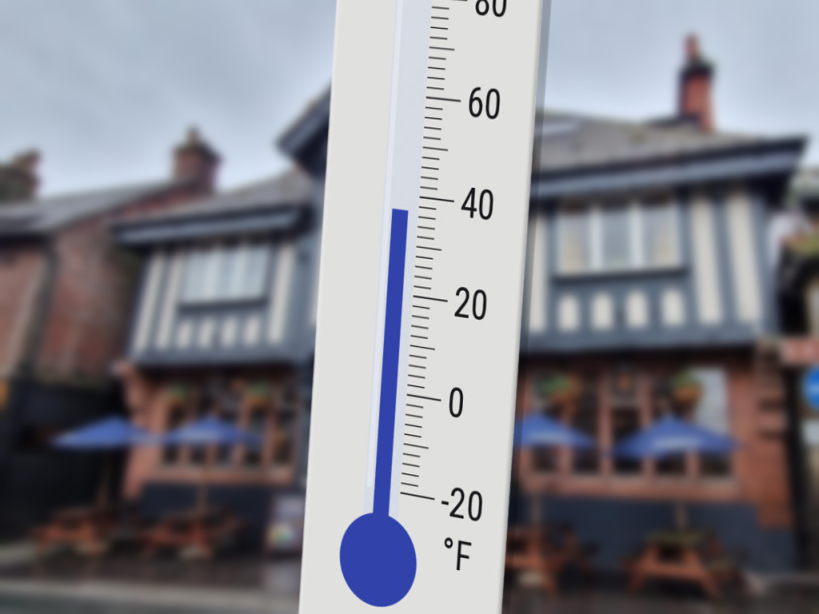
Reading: value=37 unit=°F
